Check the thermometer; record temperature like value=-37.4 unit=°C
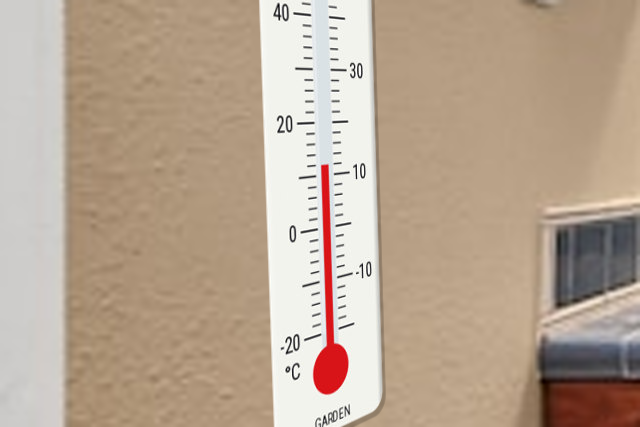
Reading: value=12 unit=°C
